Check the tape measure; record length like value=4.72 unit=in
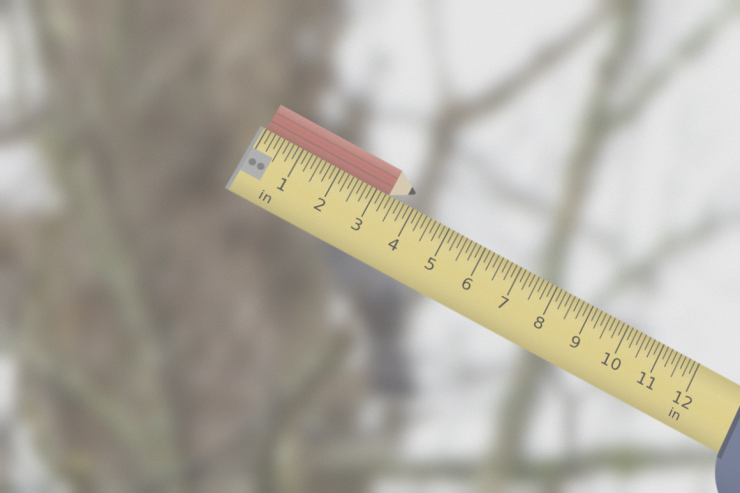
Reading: value=3.875 unit=in
